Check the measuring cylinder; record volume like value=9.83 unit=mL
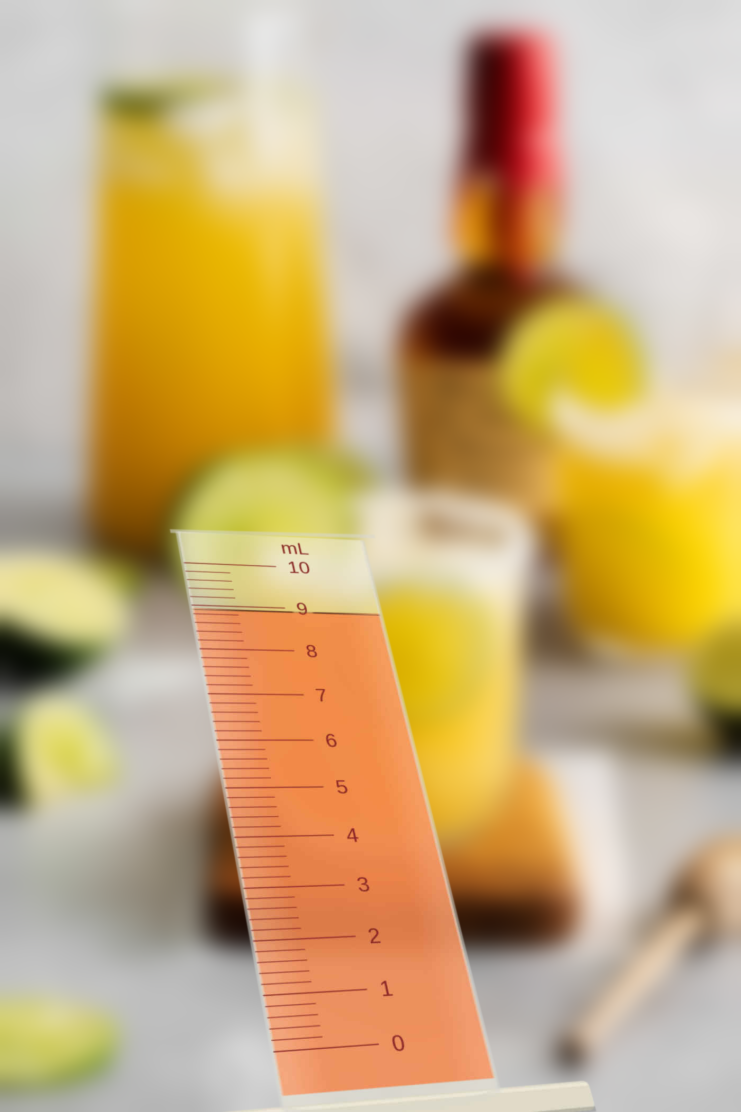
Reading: value=8.9 unit=mL
